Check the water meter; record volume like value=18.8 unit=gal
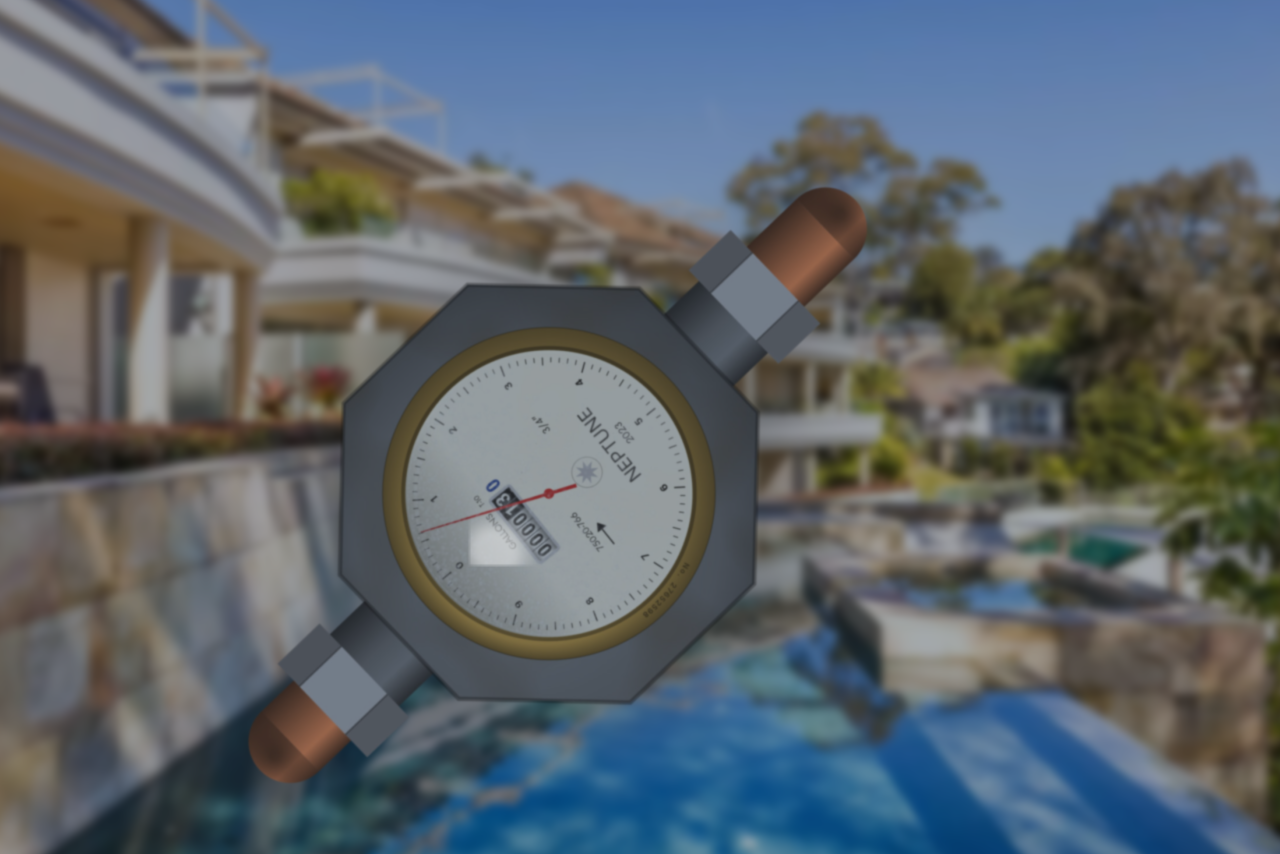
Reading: value=130.6 unit=gal
